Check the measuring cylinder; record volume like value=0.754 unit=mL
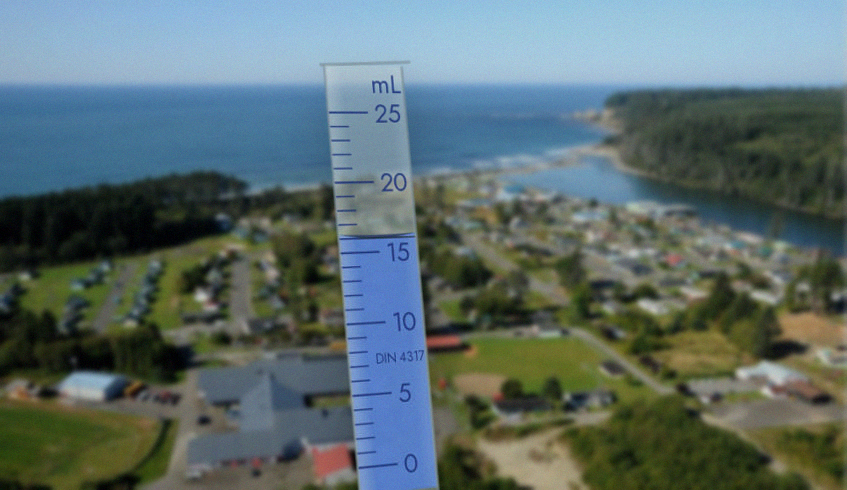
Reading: value=16 unit=mL
